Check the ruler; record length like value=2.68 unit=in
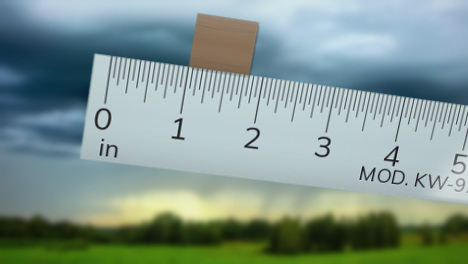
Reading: value=0.8125 unit=in
